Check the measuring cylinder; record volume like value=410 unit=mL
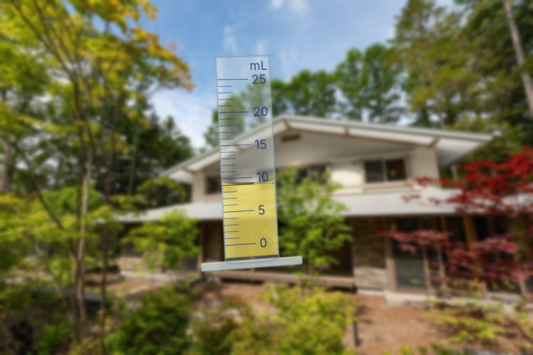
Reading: value=9 unit=mL
